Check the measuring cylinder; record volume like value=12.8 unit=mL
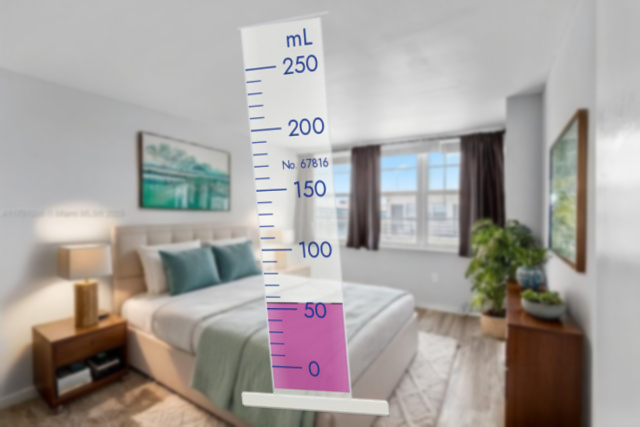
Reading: value=55 unit=mL
